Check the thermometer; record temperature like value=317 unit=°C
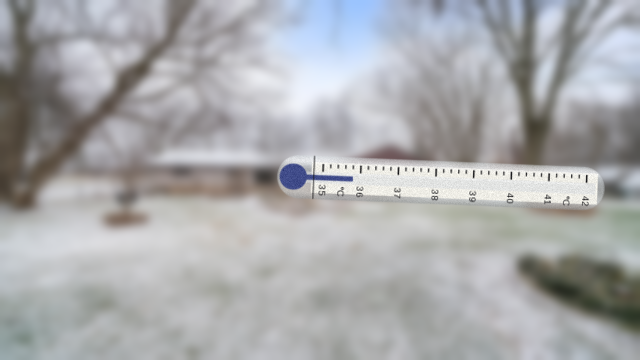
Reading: value=35.8 unit=°C
